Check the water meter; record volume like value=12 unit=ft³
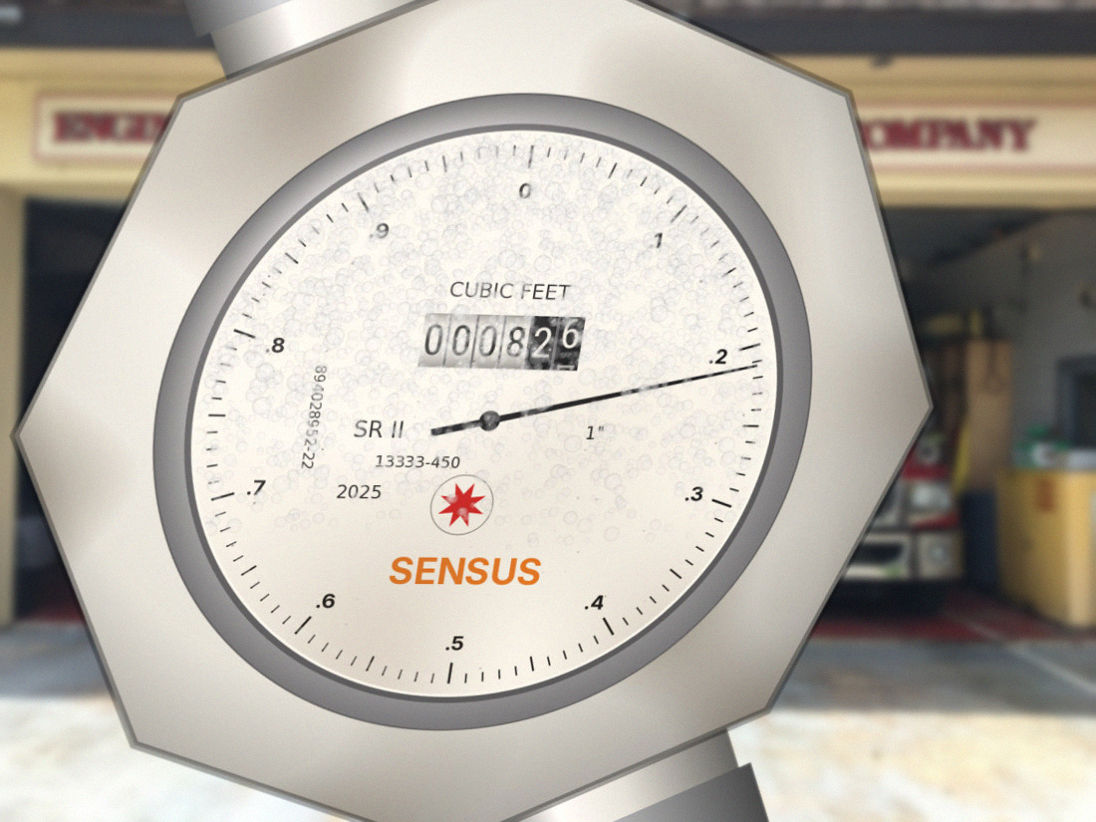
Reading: value=826.21 unit=ft³
